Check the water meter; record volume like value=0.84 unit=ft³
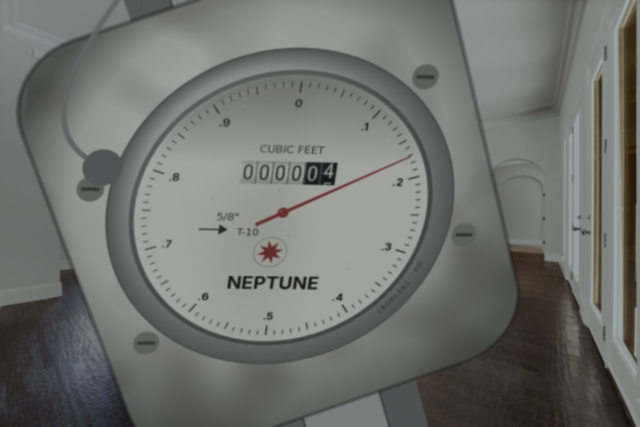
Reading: value=4.17 unit=ft³
